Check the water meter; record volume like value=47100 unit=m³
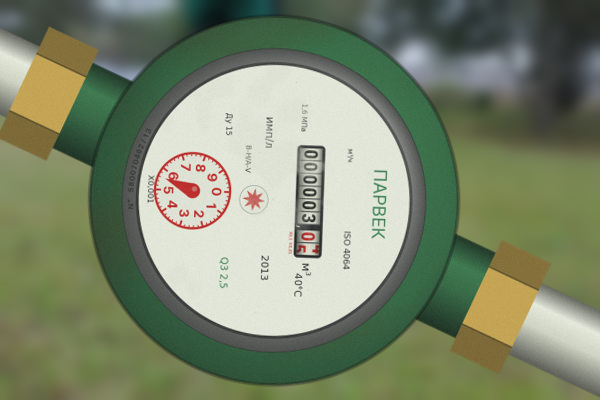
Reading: value=3.045 unit=m³
